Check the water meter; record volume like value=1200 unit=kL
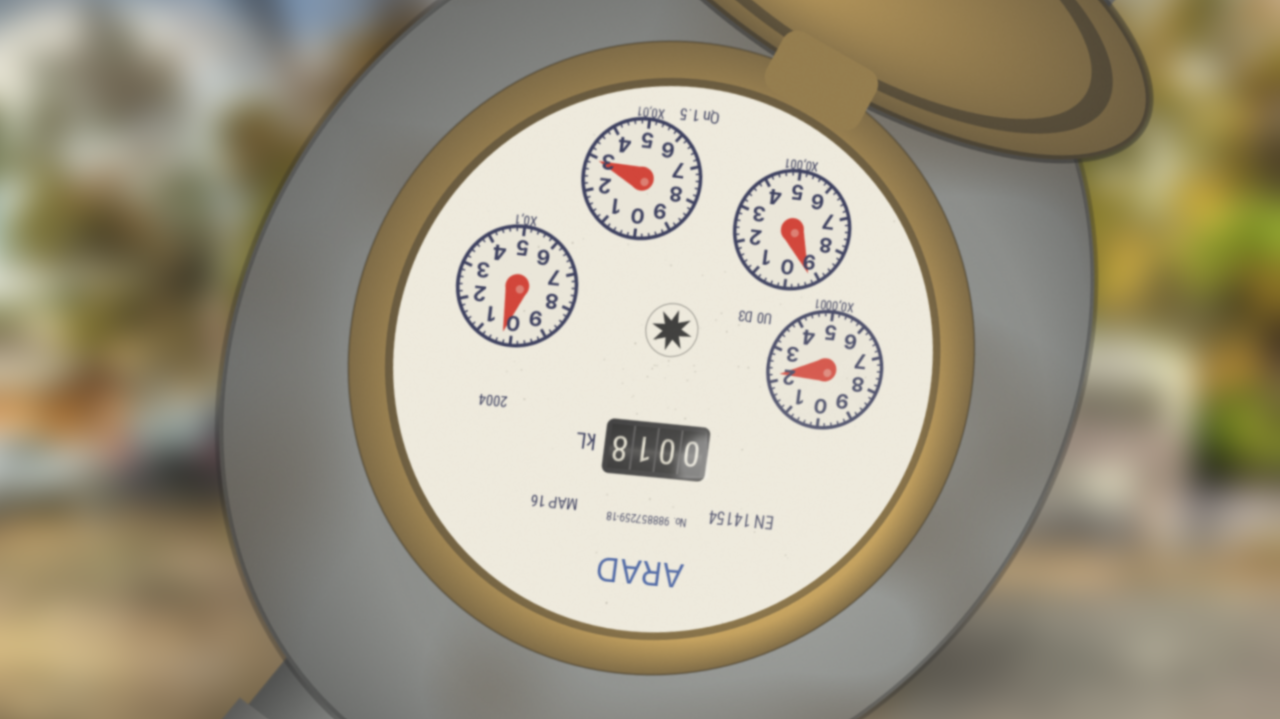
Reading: value=18.0292 unit=kL
